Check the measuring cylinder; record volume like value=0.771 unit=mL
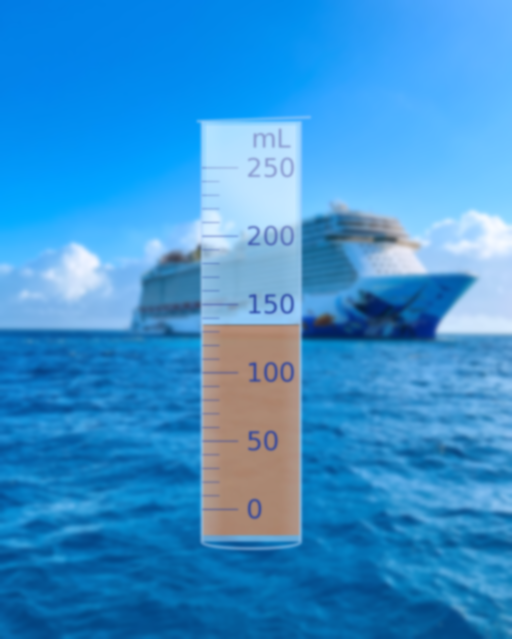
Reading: value=135 unit=mL
